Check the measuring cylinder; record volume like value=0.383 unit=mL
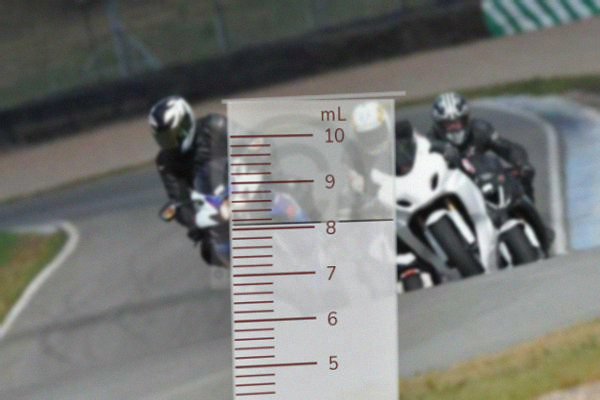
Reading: value=8.1 unit=mL
